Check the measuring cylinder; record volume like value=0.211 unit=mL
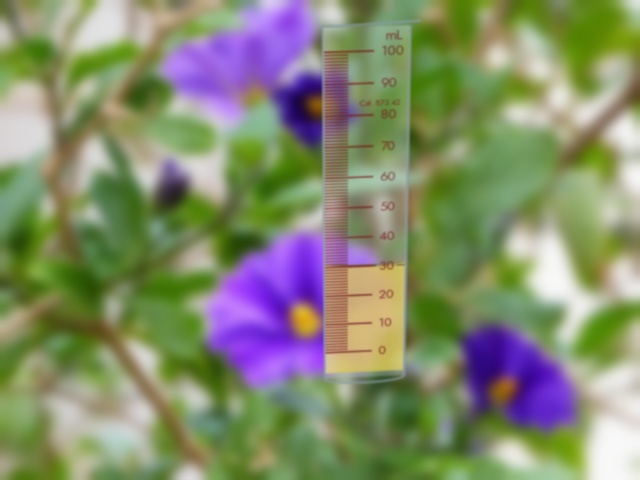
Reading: value=30 unit=mL
